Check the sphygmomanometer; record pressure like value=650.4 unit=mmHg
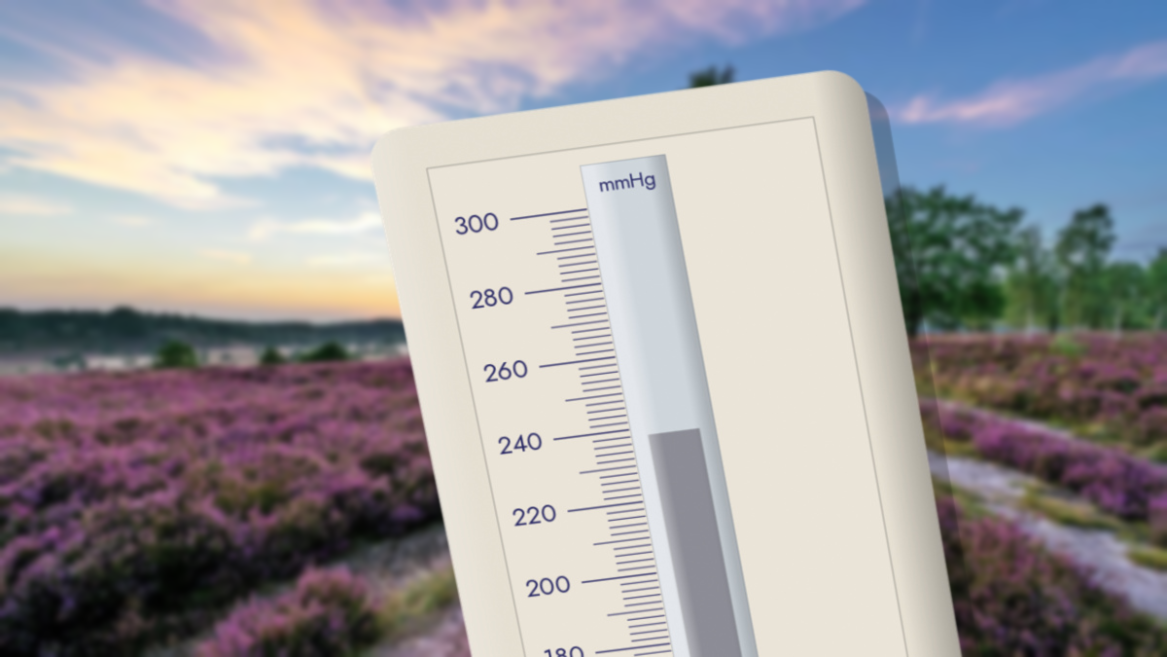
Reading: value=238 unit=mmHg
